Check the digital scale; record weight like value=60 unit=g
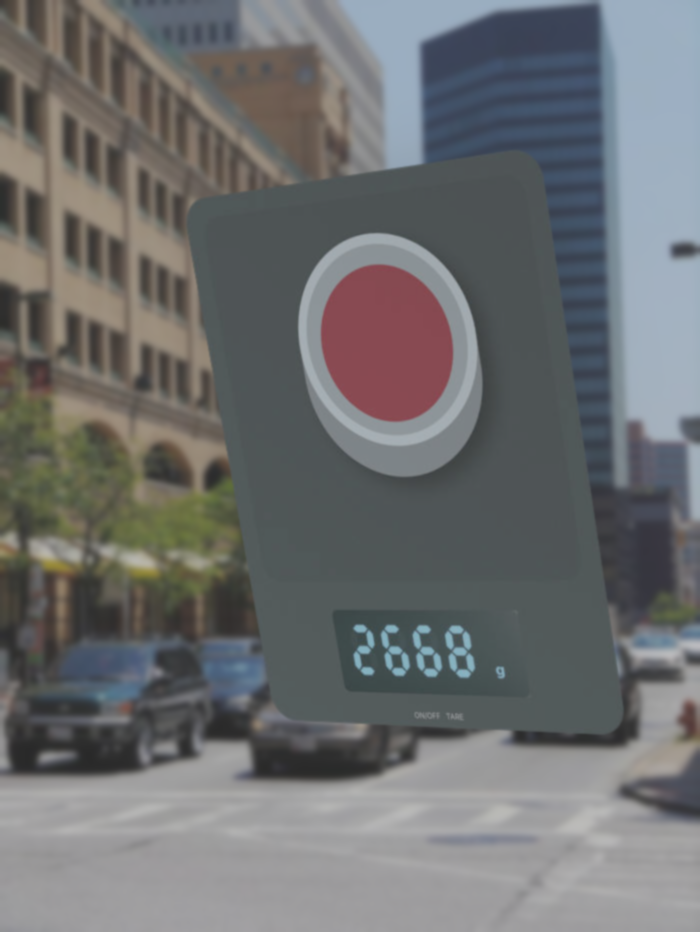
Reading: value=2668 unit=g
